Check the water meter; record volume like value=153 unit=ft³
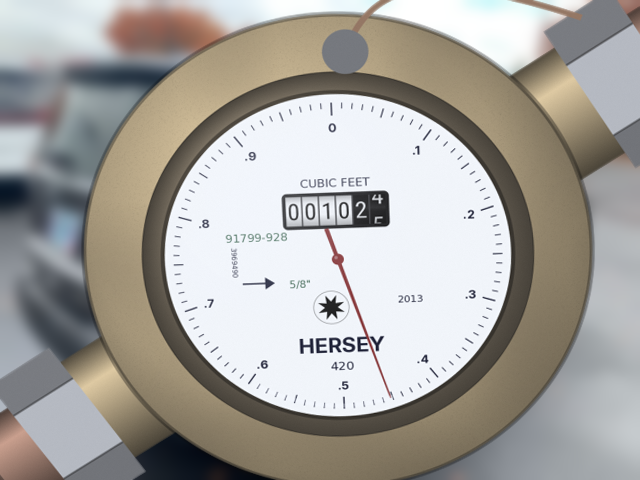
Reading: value=1024.45 unit=ft³
